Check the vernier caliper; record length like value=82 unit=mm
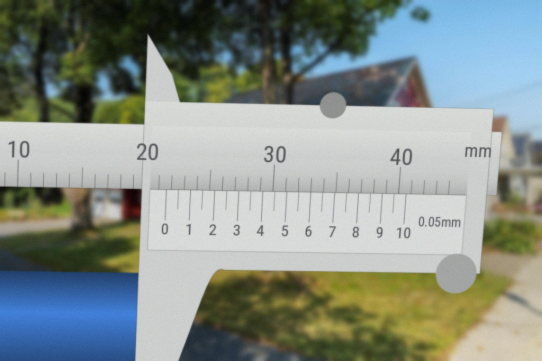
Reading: value=21.6 unit=mm
